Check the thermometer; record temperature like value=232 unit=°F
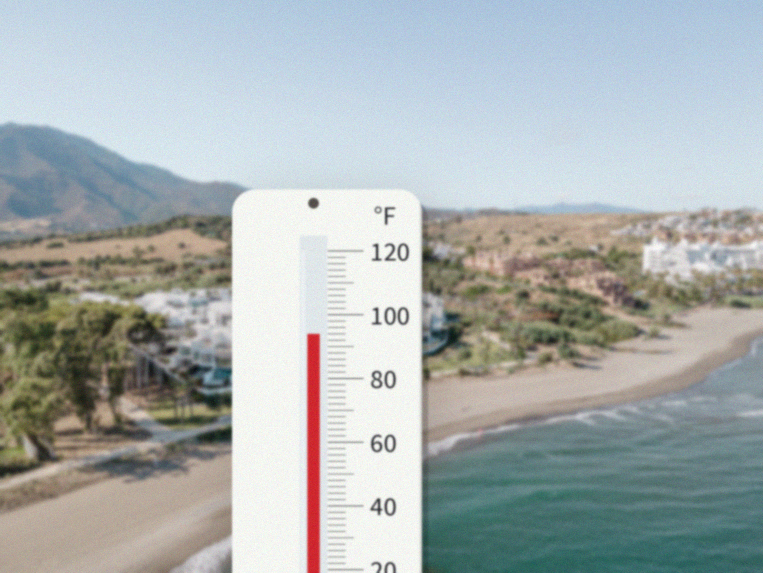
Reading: value=94 unit=°F
